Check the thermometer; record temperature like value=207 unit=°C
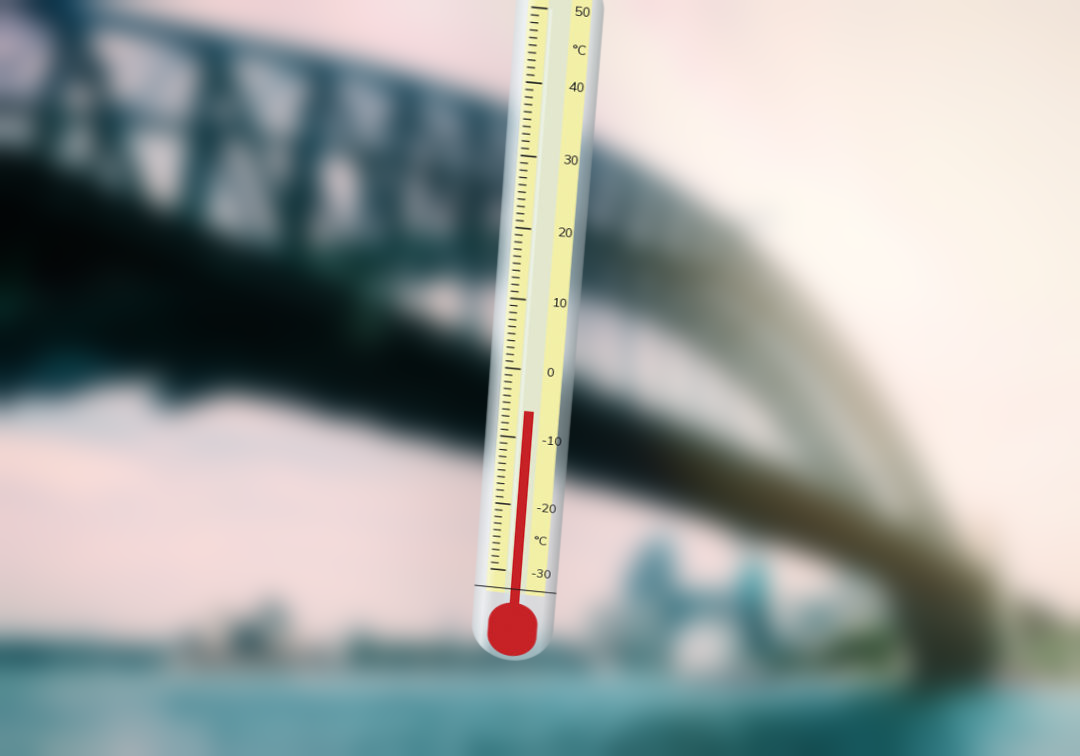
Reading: value=-6 unit=°C
